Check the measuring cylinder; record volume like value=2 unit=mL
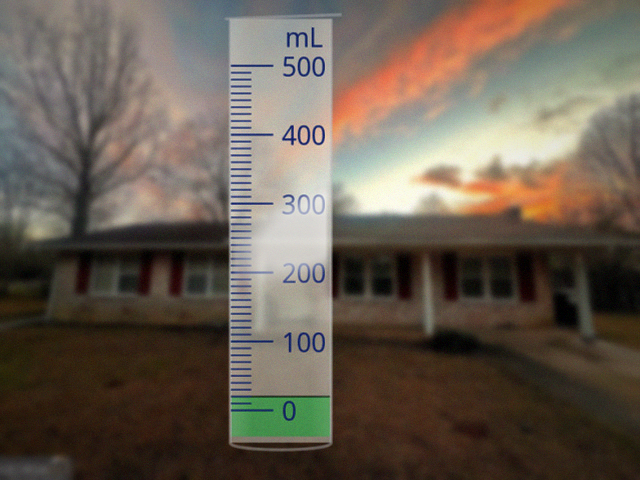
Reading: value=20 unit=mL
